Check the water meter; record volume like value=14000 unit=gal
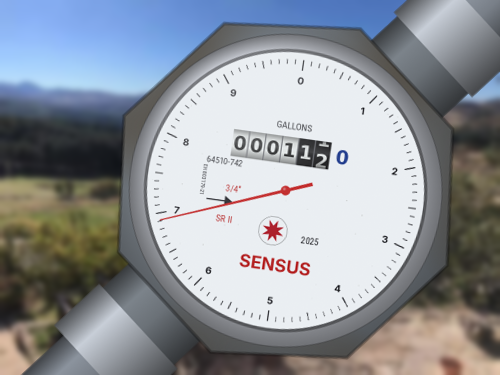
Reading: value=1116.9 unit=gal
